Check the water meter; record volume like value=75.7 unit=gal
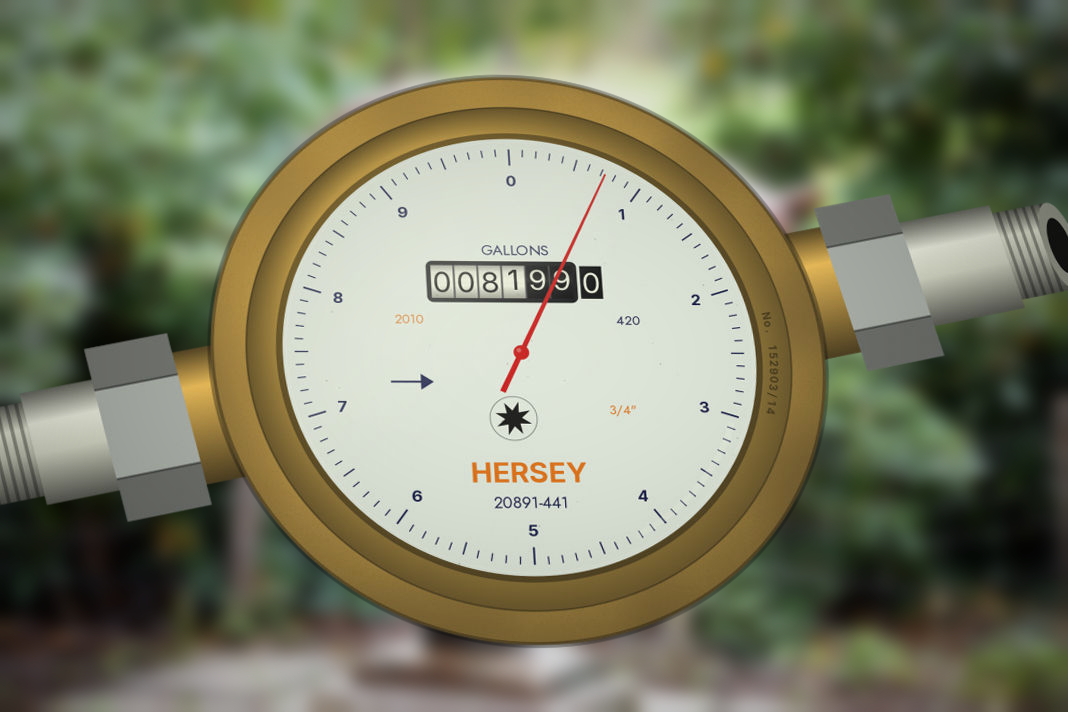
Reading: value=81990.7 unit=gal
